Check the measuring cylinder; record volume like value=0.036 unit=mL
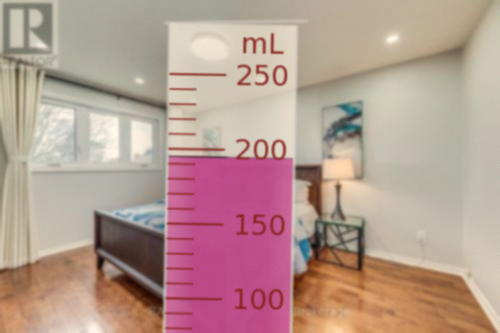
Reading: value=195 unit=mL
